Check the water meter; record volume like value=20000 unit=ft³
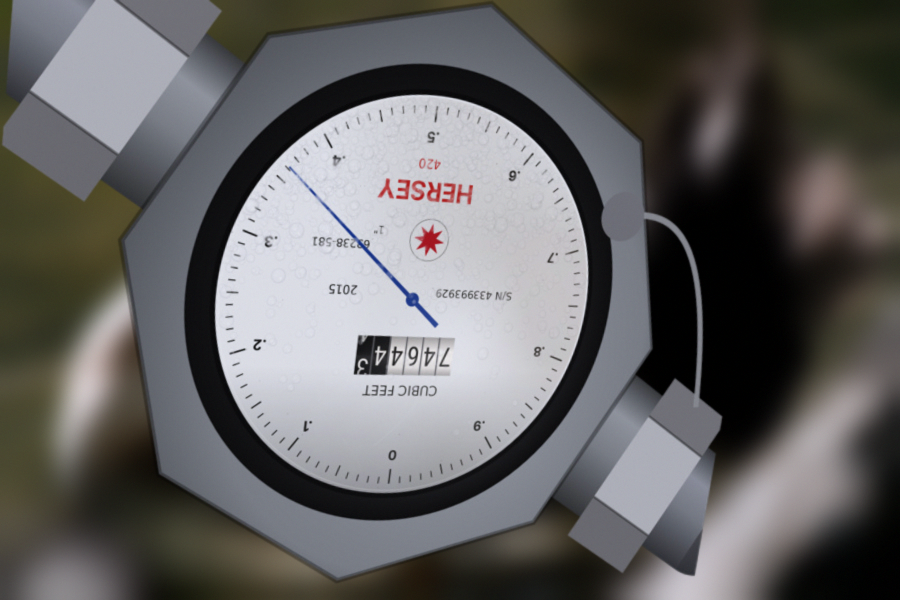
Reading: value=746443.36 unit=ft³
